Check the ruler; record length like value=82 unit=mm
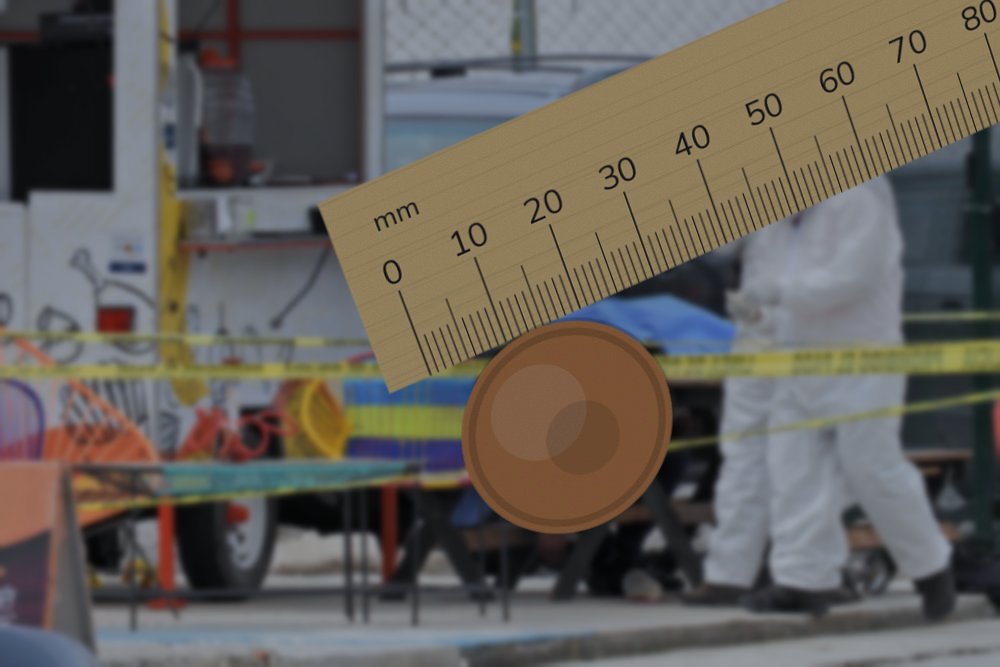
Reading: value=27 unit=mm
